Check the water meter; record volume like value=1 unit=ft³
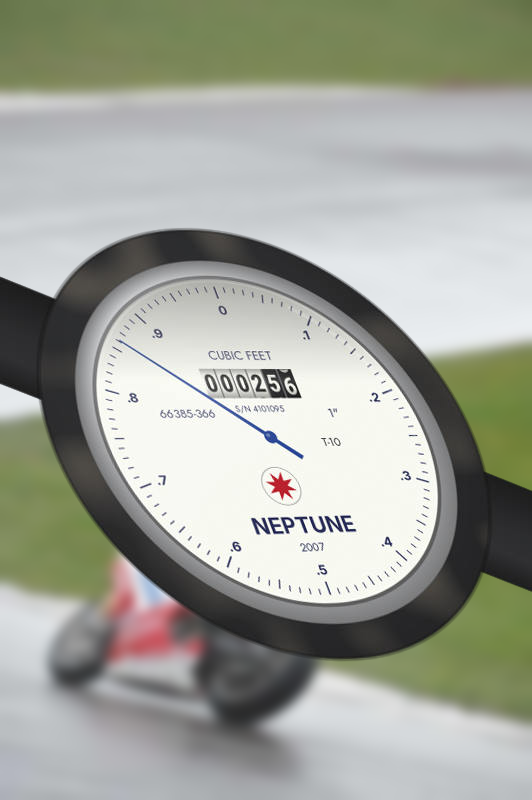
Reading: value=255.86 unit=ft³
